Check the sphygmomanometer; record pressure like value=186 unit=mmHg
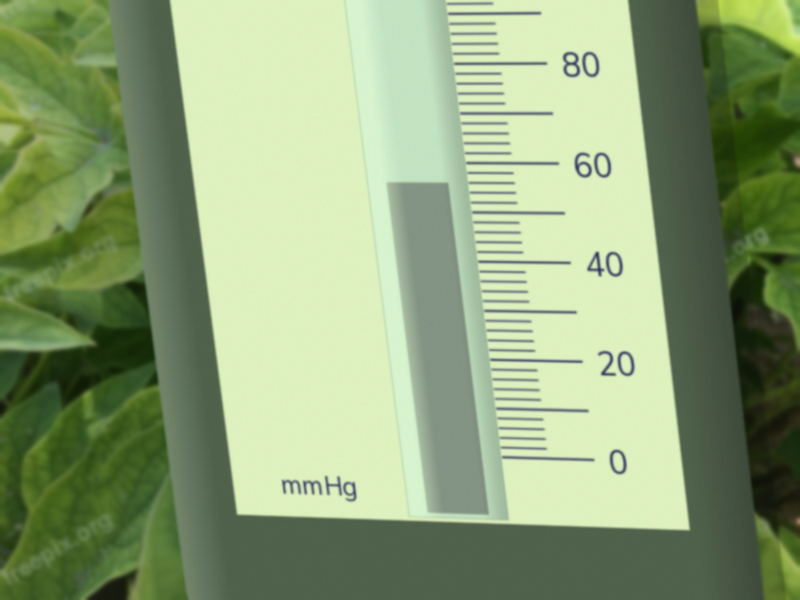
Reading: value=56 unit=mmHg
